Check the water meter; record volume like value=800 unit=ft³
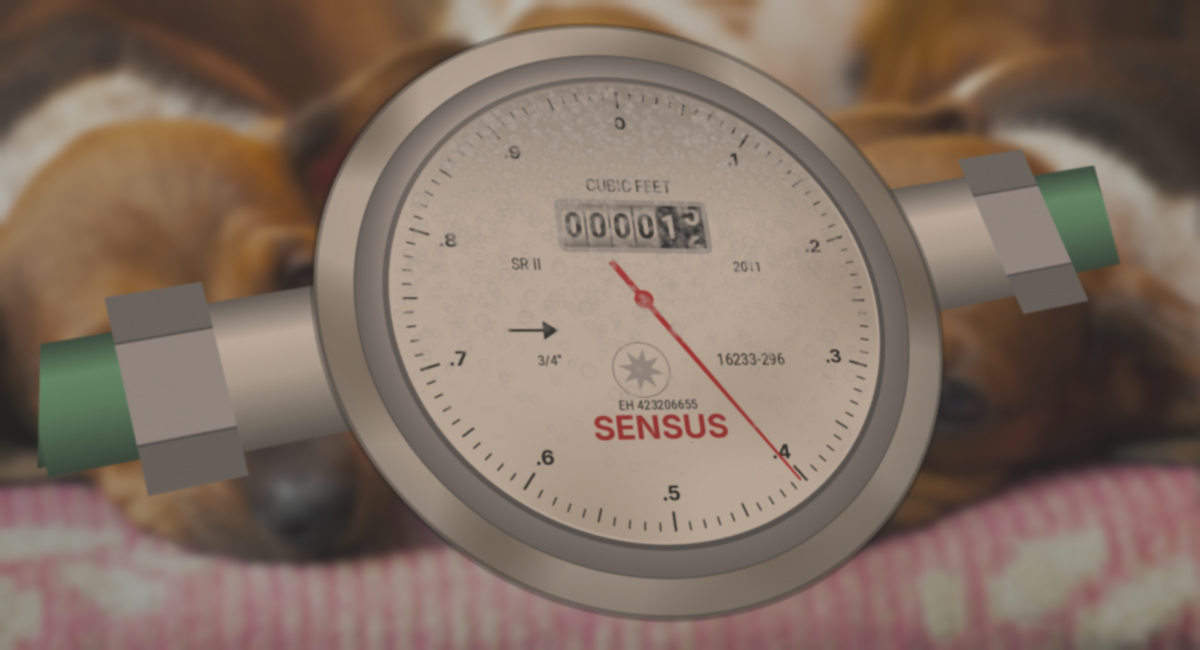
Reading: value=15.40 unit=ft³
